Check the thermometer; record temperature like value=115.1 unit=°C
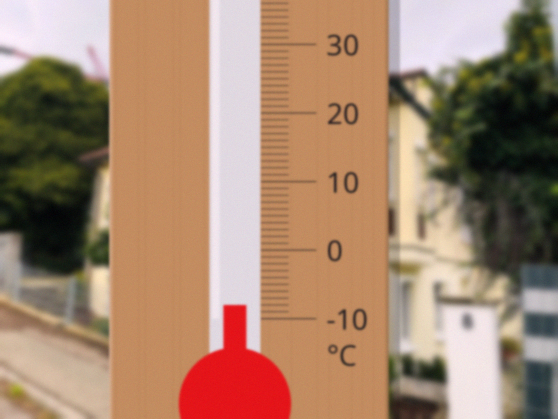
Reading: value=-8 unit=°C
